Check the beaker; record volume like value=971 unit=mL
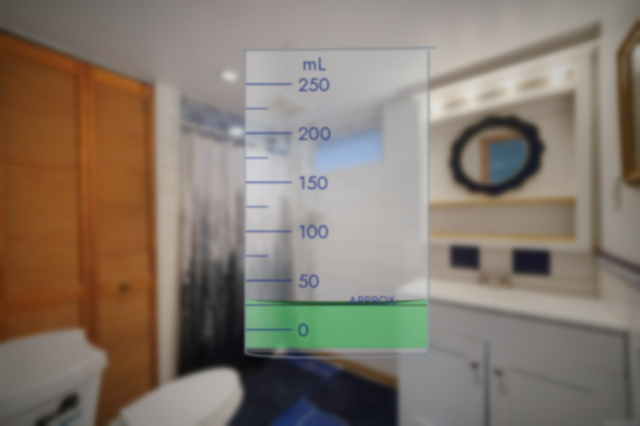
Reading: value=25 unit=mL
